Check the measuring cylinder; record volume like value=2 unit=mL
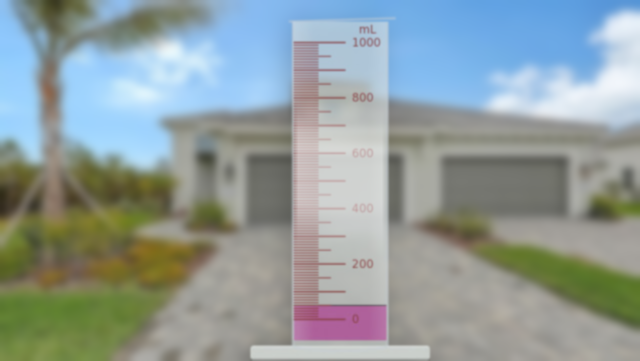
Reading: value=50 unit=mL
